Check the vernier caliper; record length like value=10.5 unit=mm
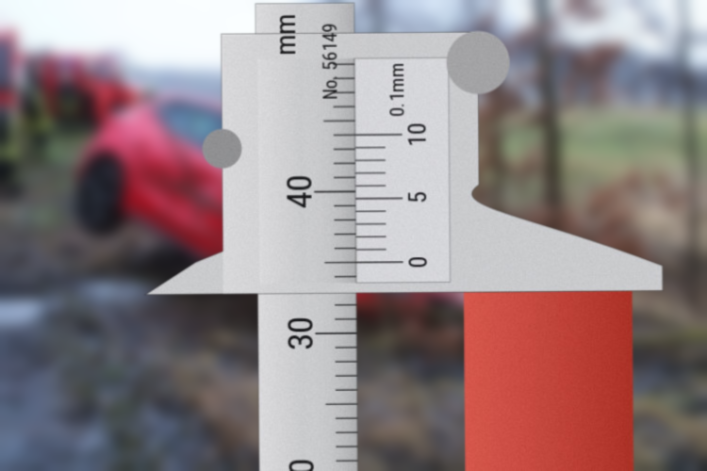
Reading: value=35.0 unit=mm
